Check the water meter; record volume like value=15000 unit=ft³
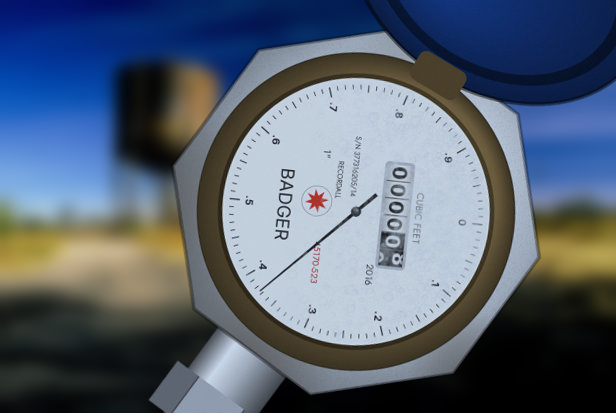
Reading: value=8.37 unit=ft³
